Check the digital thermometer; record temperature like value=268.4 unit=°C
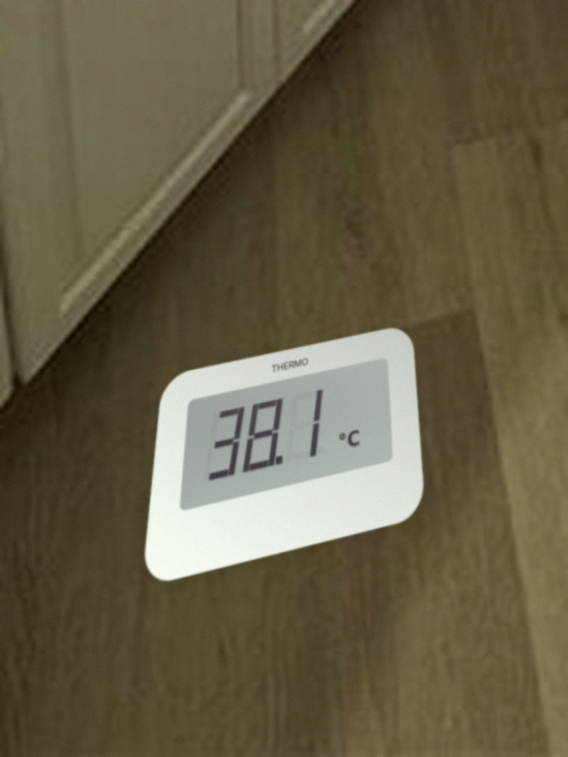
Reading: value=38.1 unit=°C
